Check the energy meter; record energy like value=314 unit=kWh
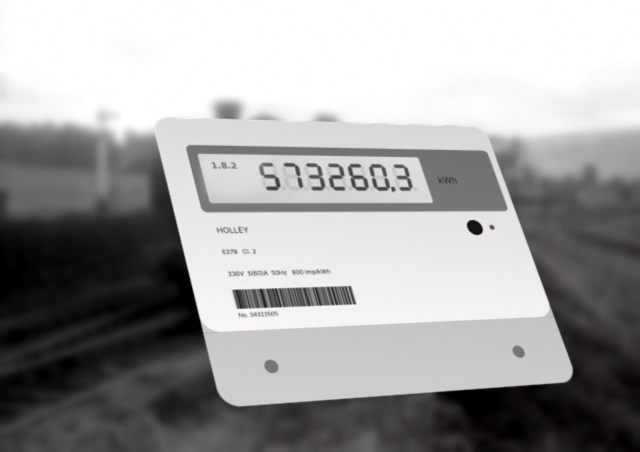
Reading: value=573260.3 unit=kWh
